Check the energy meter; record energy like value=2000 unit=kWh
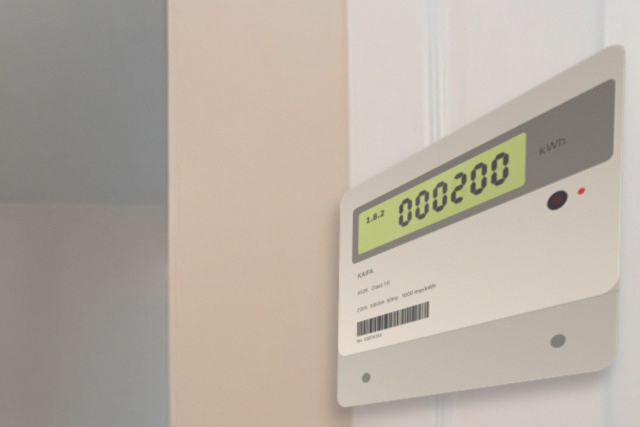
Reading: value=200 unit=kWh
